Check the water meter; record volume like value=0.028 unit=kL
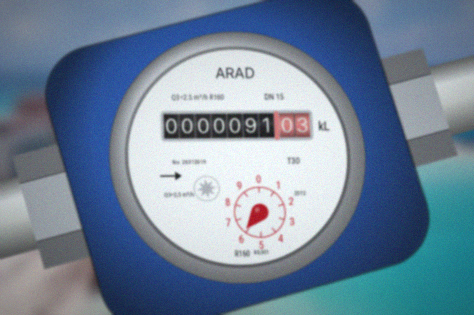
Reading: value=91.036 unit=kL
